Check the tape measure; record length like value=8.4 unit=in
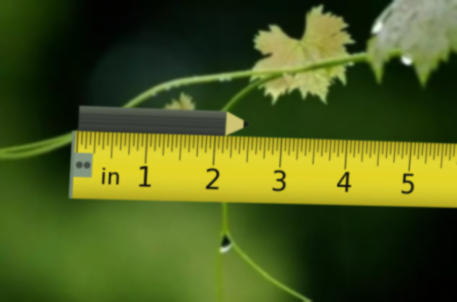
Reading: value=2.5 unit=in
